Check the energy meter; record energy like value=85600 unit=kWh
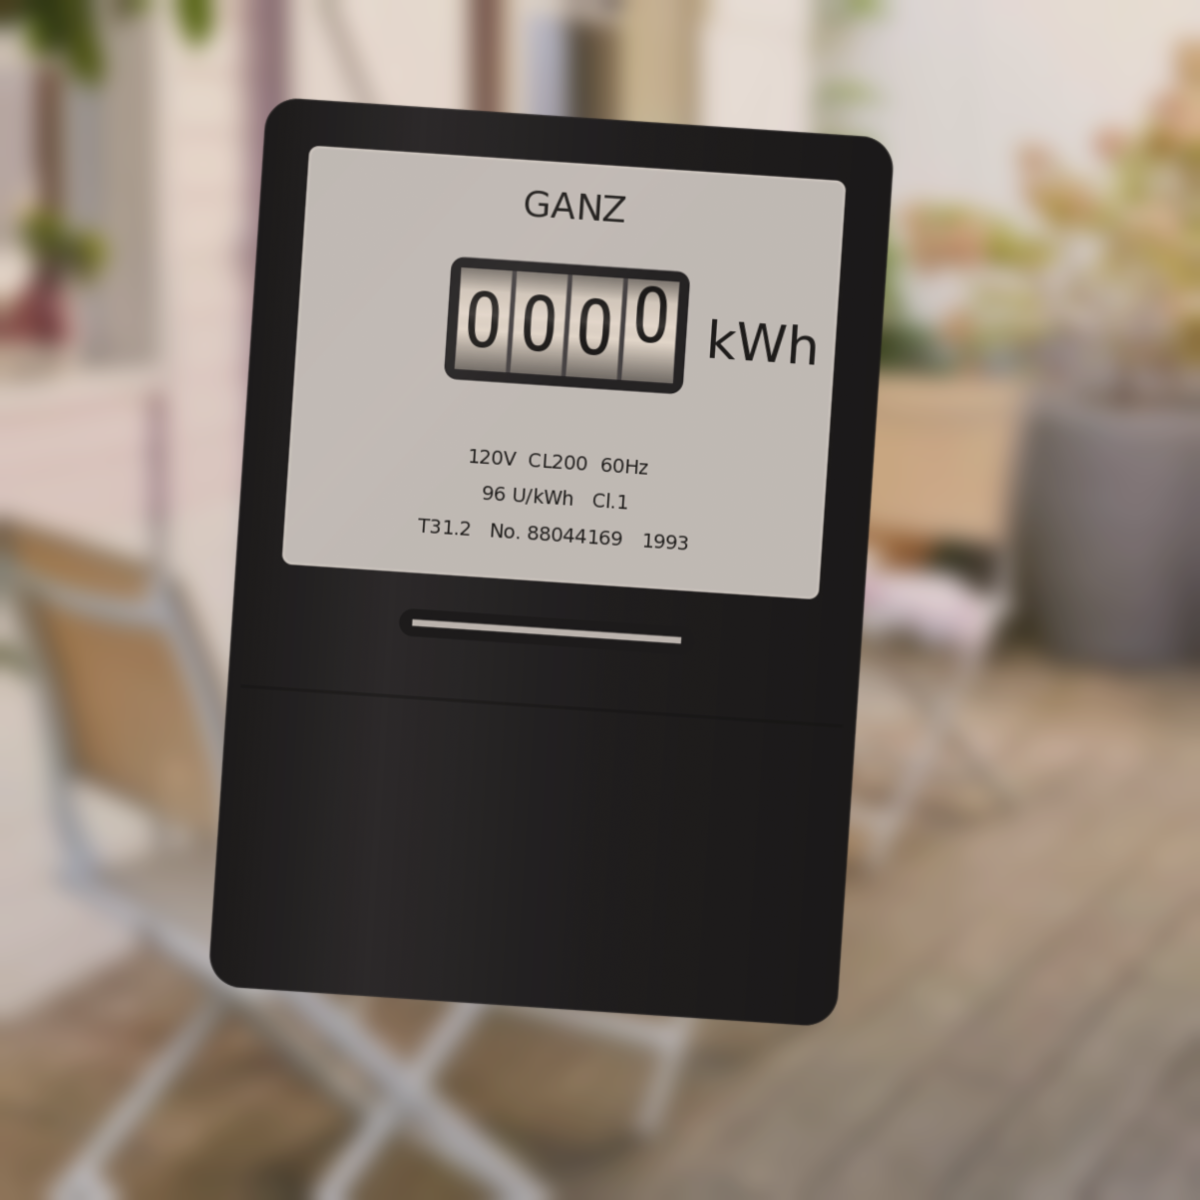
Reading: value=0 unit=kWh
